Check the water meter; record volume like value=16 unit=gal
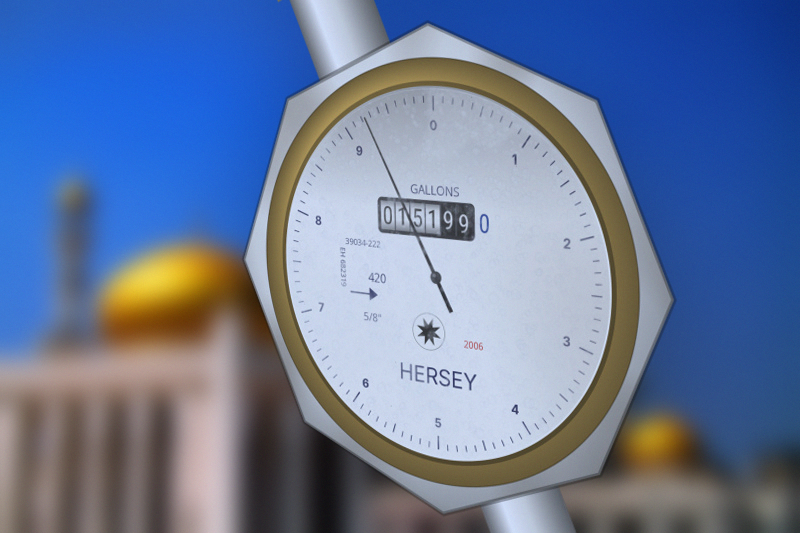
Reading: value=151989.2 unit=gal
